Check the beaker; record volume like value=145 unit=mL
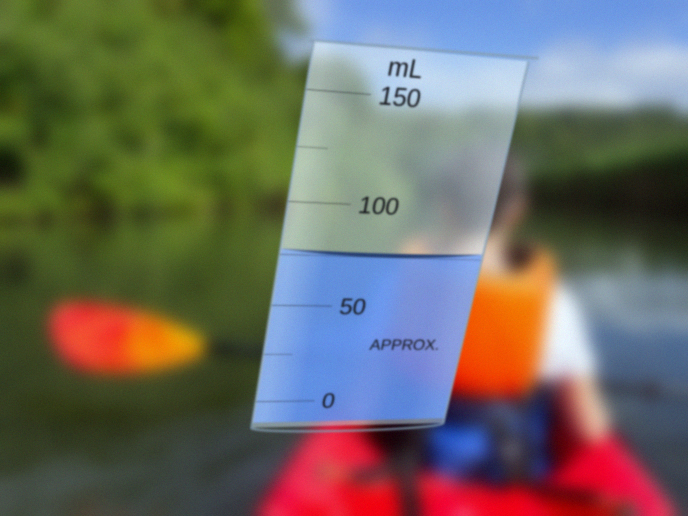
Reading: value=75 unit=mL
